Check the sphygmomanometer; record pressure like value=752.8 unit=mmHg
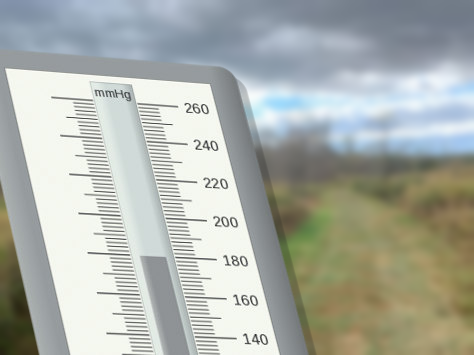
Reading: value=180 unit=mmHg
